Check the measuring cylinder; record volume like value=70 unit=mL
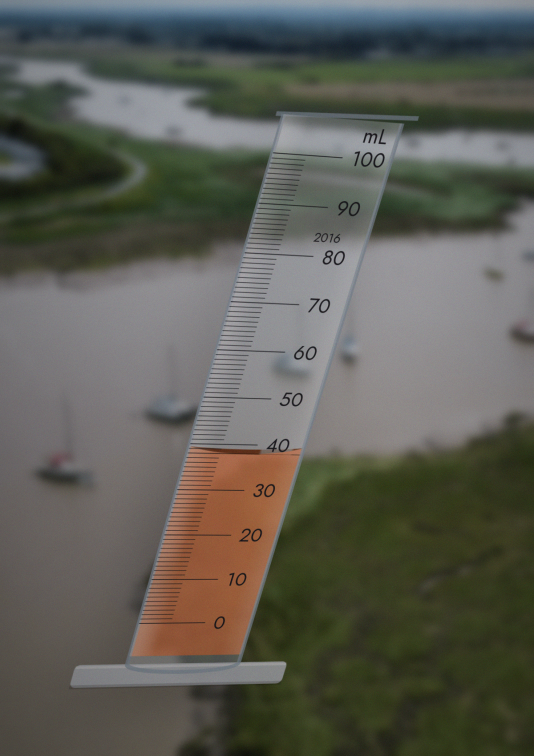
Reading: value=38 unit=mL
